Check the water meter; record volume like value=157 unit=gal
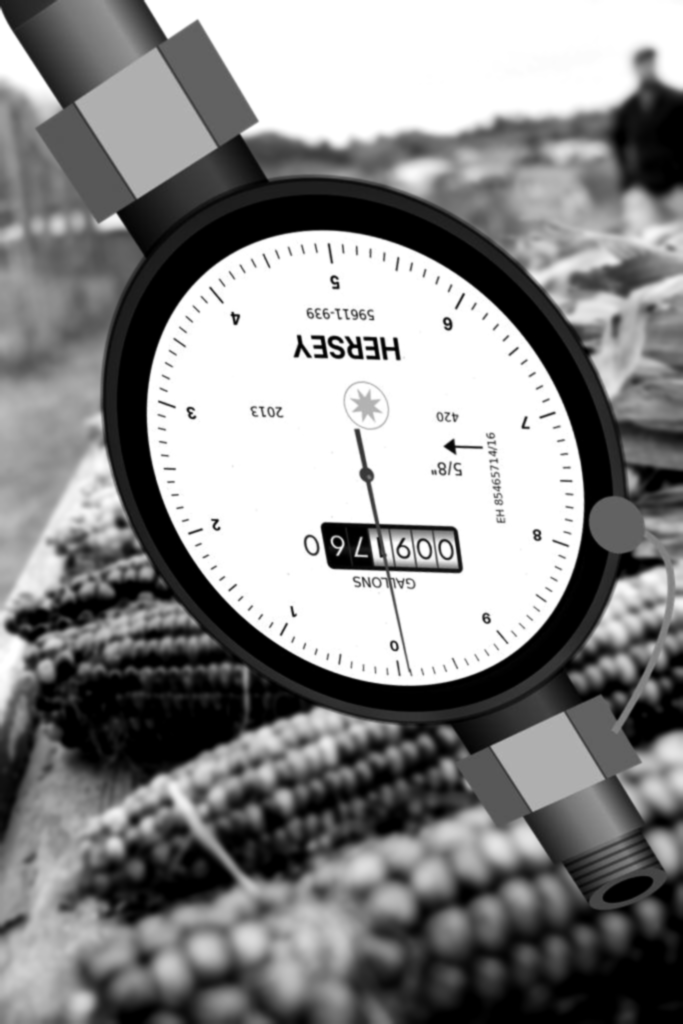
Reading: value=91759.9 unit=gal
